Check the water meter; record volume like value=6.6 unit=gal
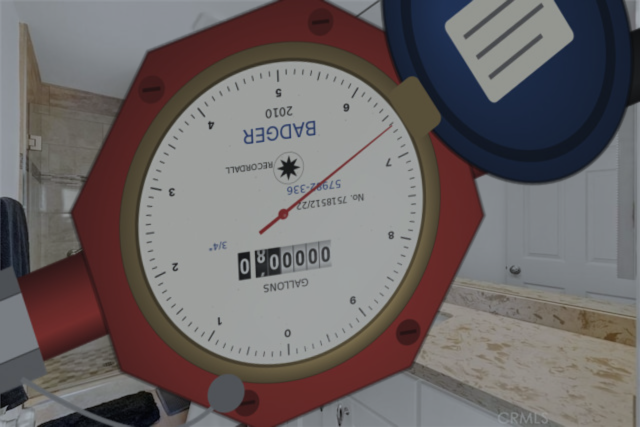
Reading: value=76.6 unit=gal
